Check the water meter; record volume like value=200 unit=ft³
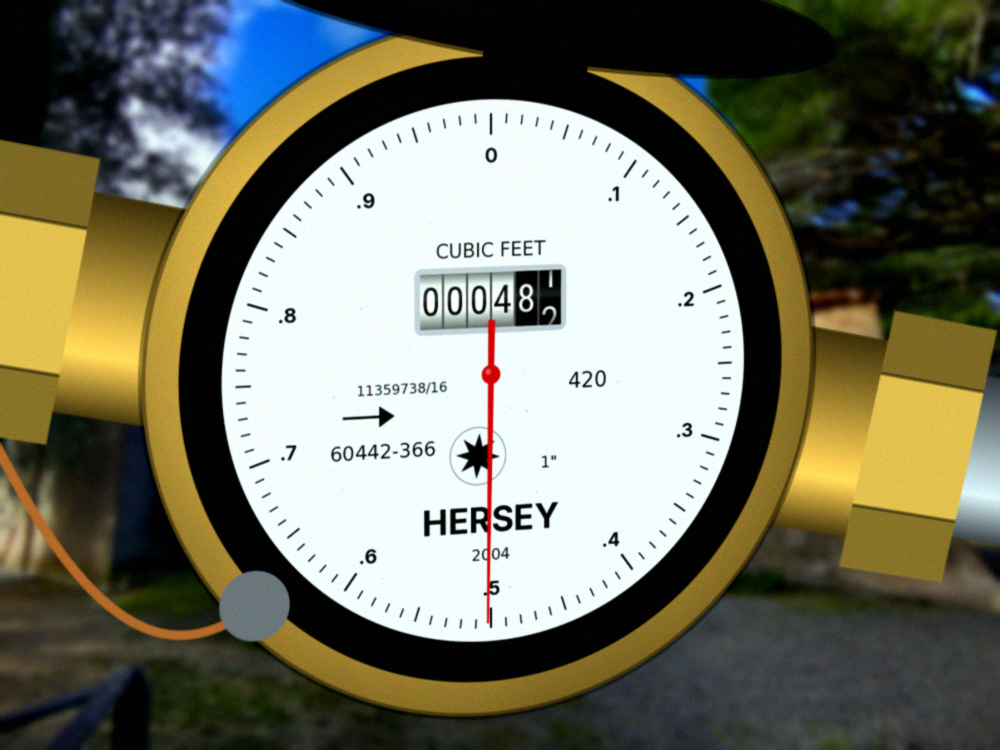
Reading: value=481.50 unit=ft³
